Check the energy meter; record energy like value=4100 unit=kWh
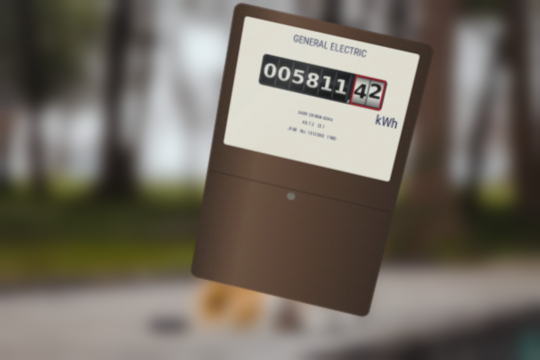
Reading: value=5811.42 unit=kWh
